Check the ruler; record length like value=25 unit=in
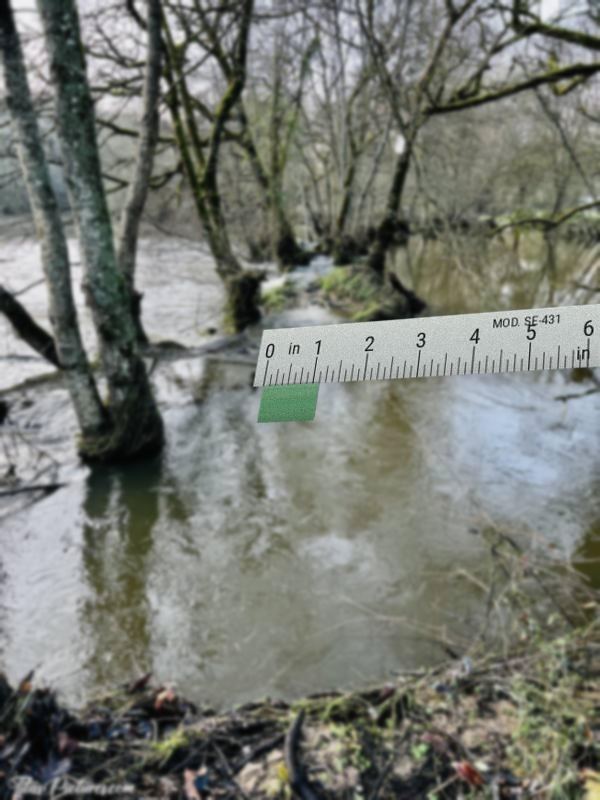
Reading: value=1.125 unit=in
